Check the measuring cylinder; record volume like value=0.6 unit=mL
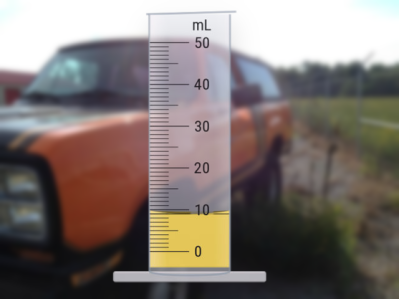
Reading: value=9 unit=mL
